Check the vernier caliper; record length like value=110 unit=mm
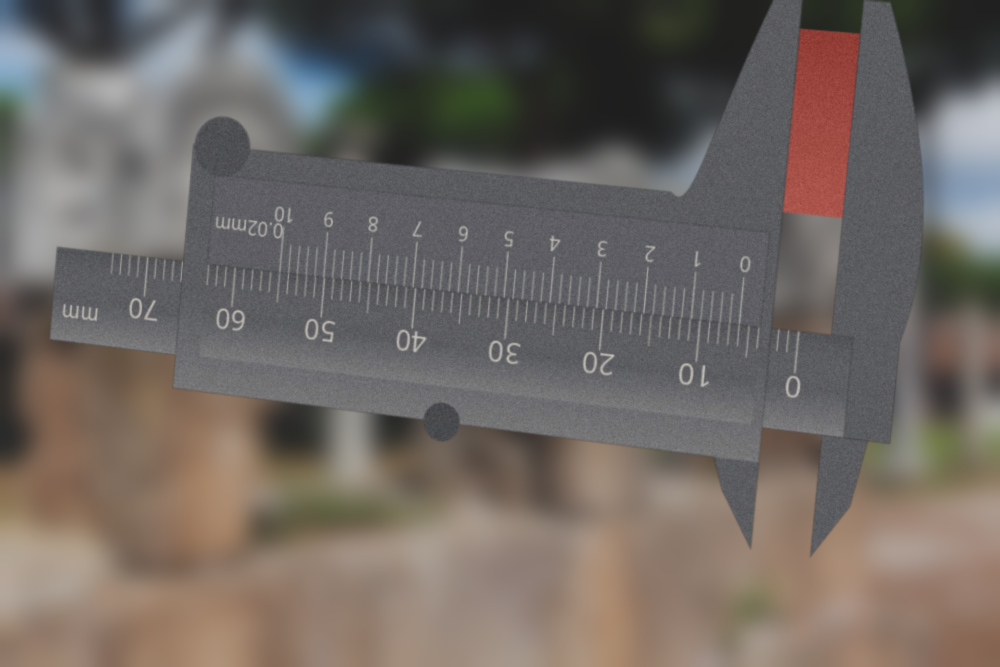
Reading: value=6.0 unit=mm
